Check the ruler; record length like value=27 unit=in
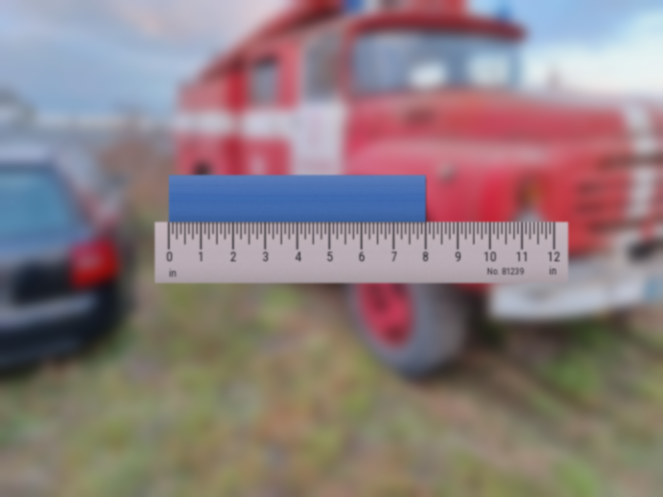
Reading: value=8 unit=in
